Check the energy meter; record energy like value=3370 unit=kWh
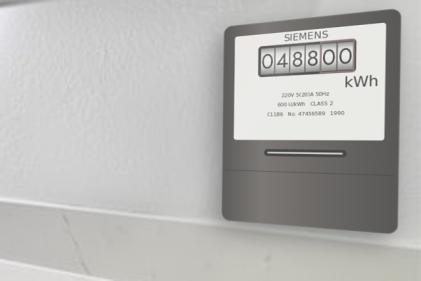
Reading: value=488.00 unit=kWh
